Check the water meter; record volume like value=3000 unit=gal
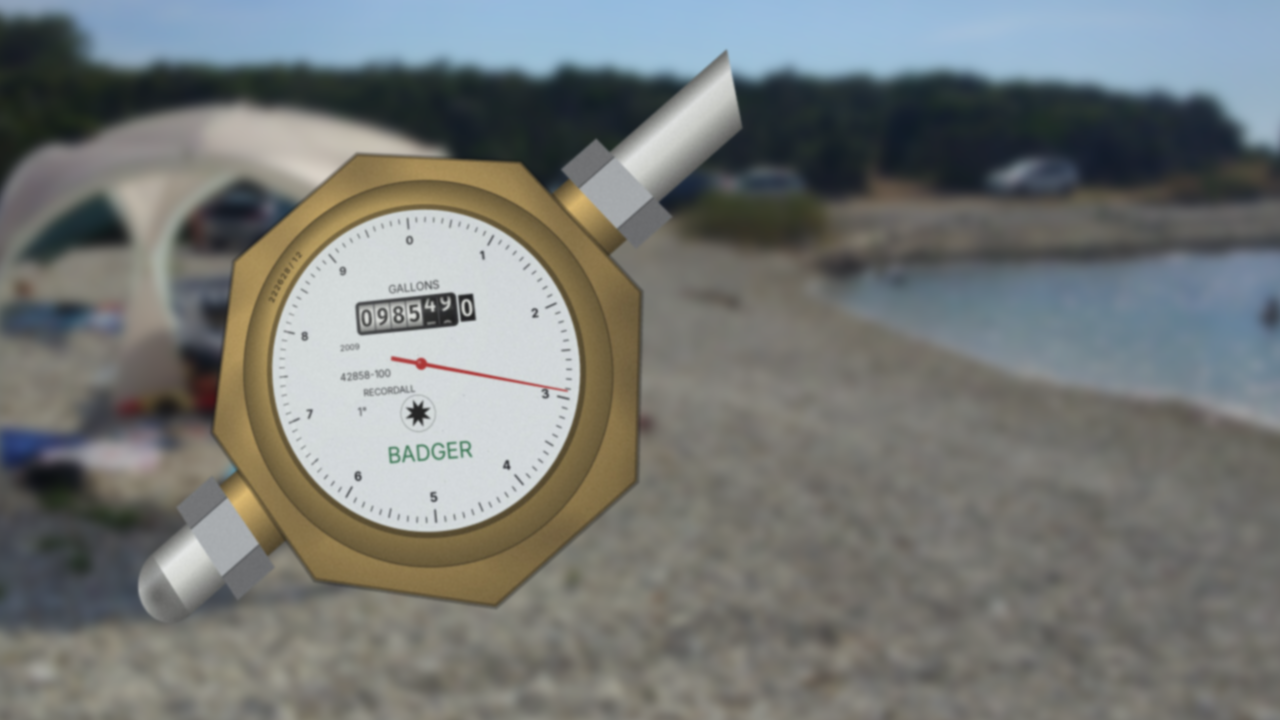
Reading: value=985492.9 unit=gal
